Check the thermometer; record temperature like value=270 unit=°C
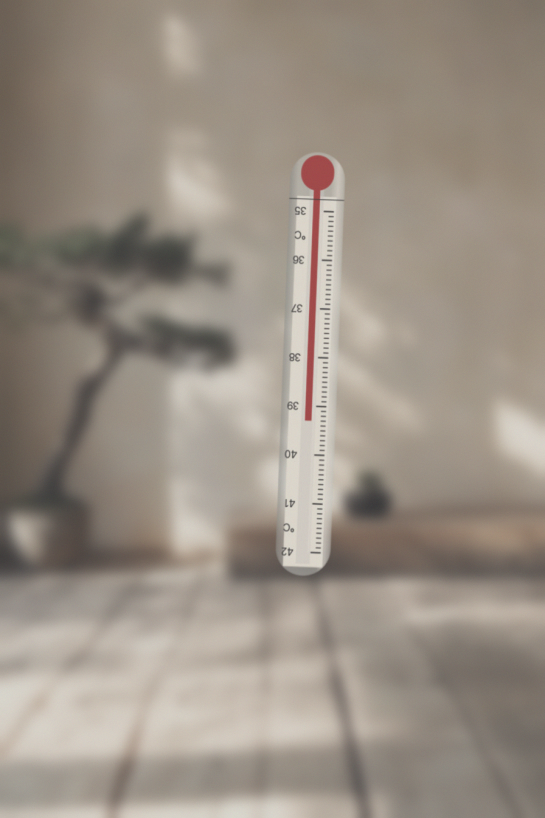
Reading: value=39.3 unit=°C
